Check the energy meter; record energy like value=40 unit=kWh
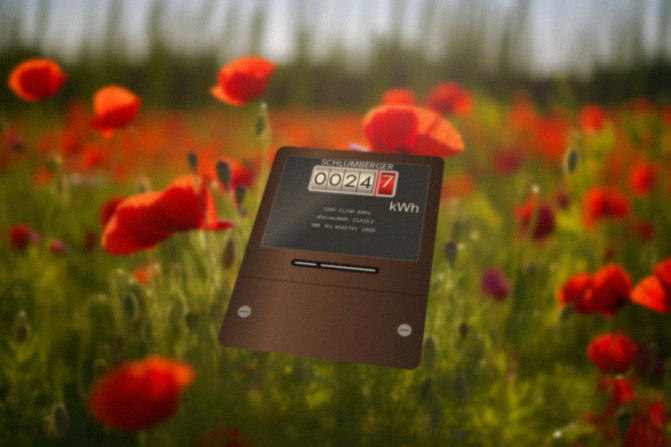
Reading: value=24.7 unit=kWh
